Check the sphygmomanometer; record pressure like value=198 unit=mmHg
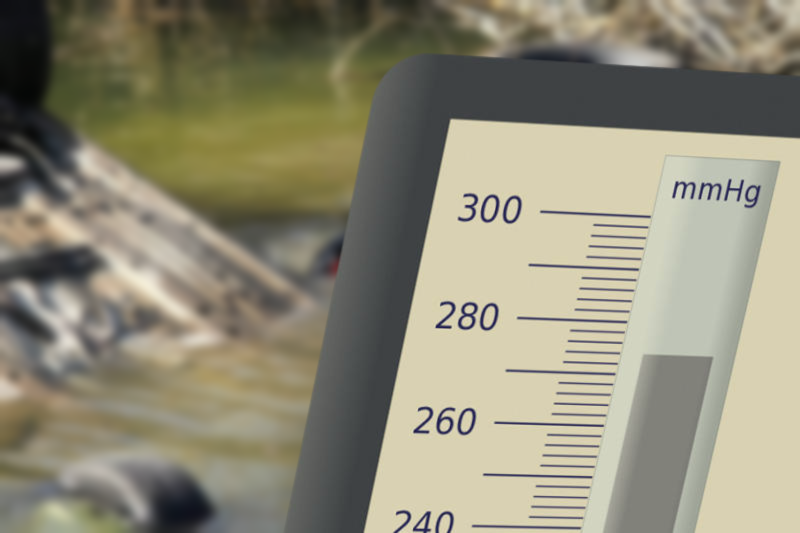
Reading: value=274 unit=mmHg
